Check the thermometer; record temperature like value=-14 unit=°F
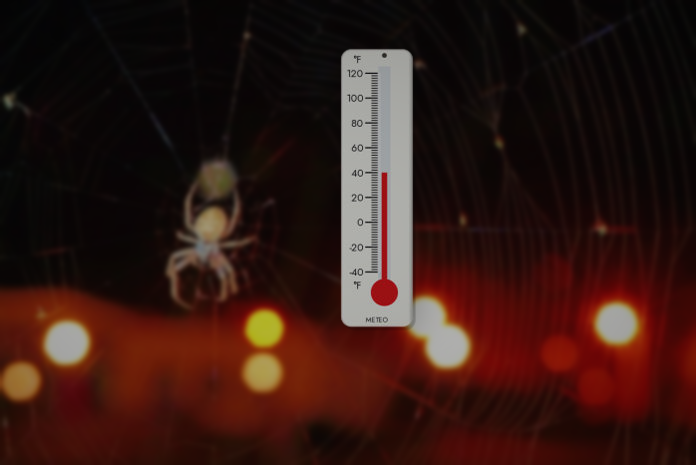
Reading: value=40 unit=°F
